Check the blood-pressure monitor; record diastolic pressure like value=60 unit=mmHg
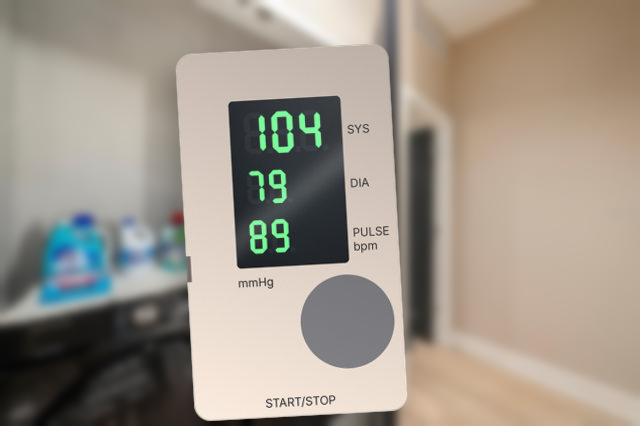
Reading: value=79 unit=mmHg
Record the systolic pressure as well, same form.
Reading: value=104 unit=mmHg
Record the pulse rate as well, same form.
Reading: value=89 unit=bpm
